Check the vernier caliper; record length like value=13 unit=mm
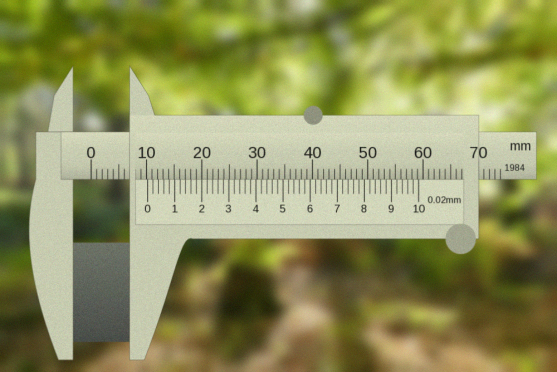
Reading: value=10.2 unit=mm
